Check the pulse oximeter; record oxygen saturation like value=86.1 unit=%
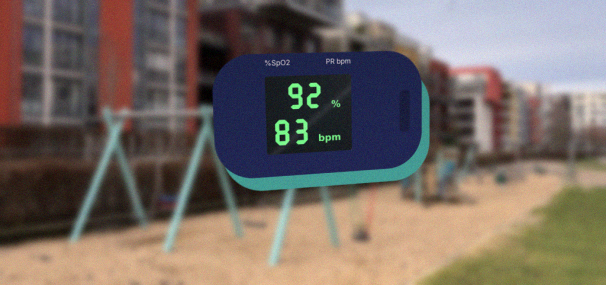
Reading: value=92 unit=%
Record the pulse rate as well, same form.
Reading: value=83 unit=bpm
